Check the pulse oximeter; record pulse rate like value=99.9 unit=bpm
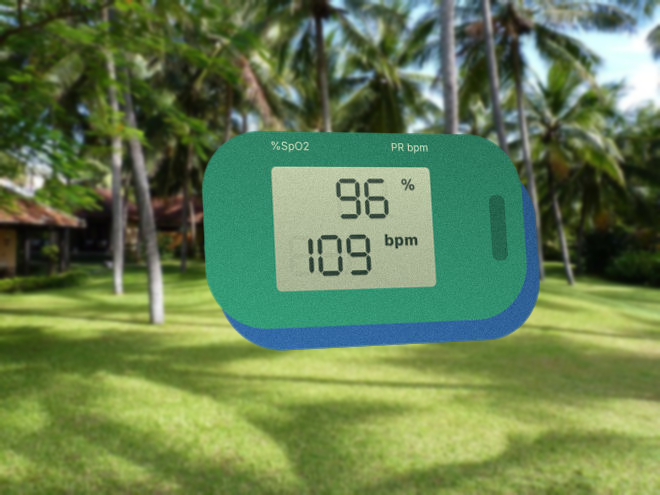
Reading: value=109 unit=bpm
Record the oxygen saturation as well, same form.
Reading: value=96 unit=%
